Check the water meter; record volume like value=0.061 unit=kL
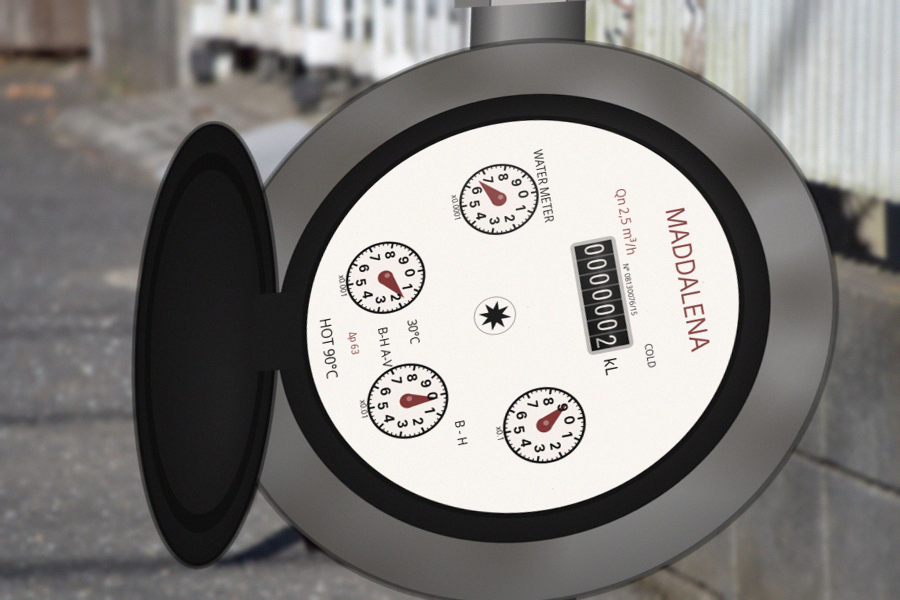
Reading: value=1.9016 unit=kL
